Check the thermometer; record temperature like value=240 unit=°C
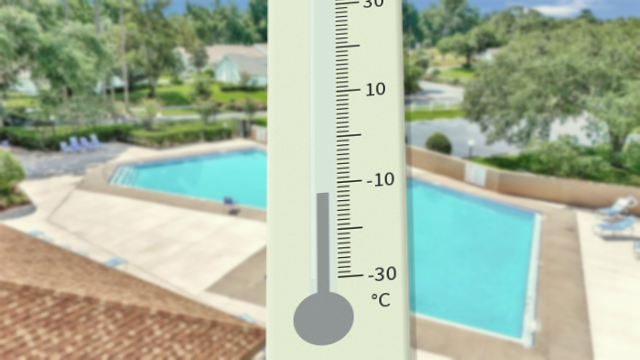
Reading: value=-12 unit=°C
